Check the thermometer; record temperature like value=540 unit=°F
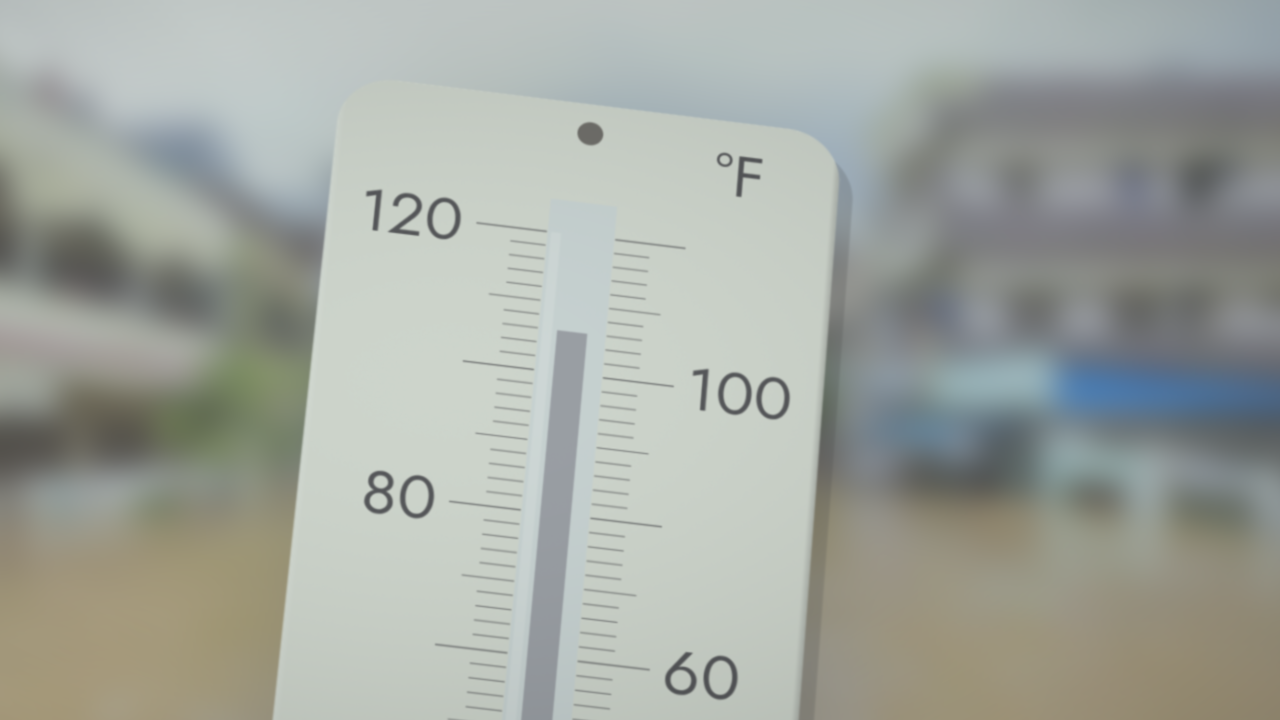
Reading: value=106 unit=°F
